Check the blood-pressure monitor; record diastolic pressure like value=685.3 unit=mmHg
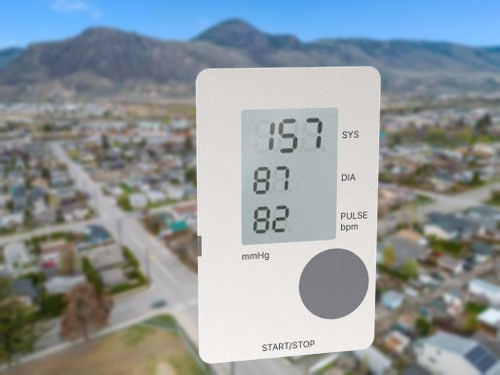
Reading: value=87 unit=mmHg
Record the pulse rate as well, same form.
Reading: value=82 unit=bpm
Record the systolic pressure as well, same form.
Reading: value=157 unit=mmHg
